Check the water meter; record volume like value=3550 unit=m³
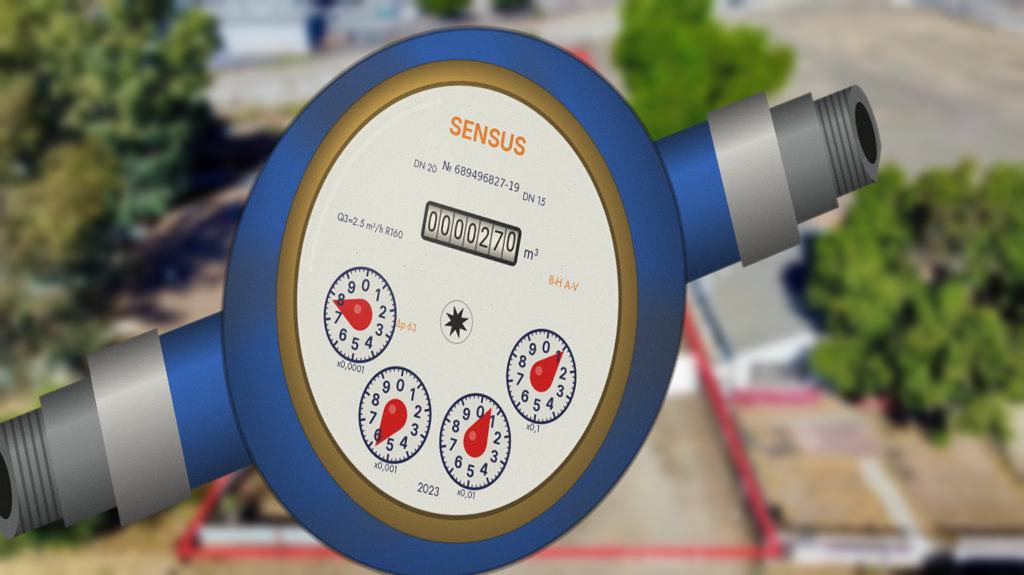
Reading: value=270.1057 unit=m³
